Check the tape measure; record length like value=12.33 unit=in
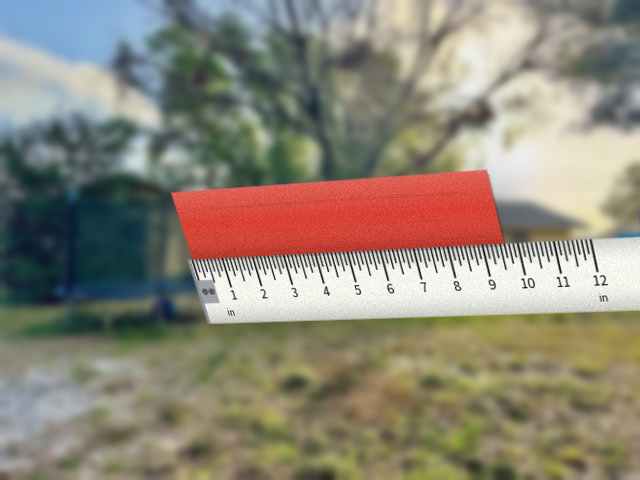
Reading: value=9.625 unit=in
